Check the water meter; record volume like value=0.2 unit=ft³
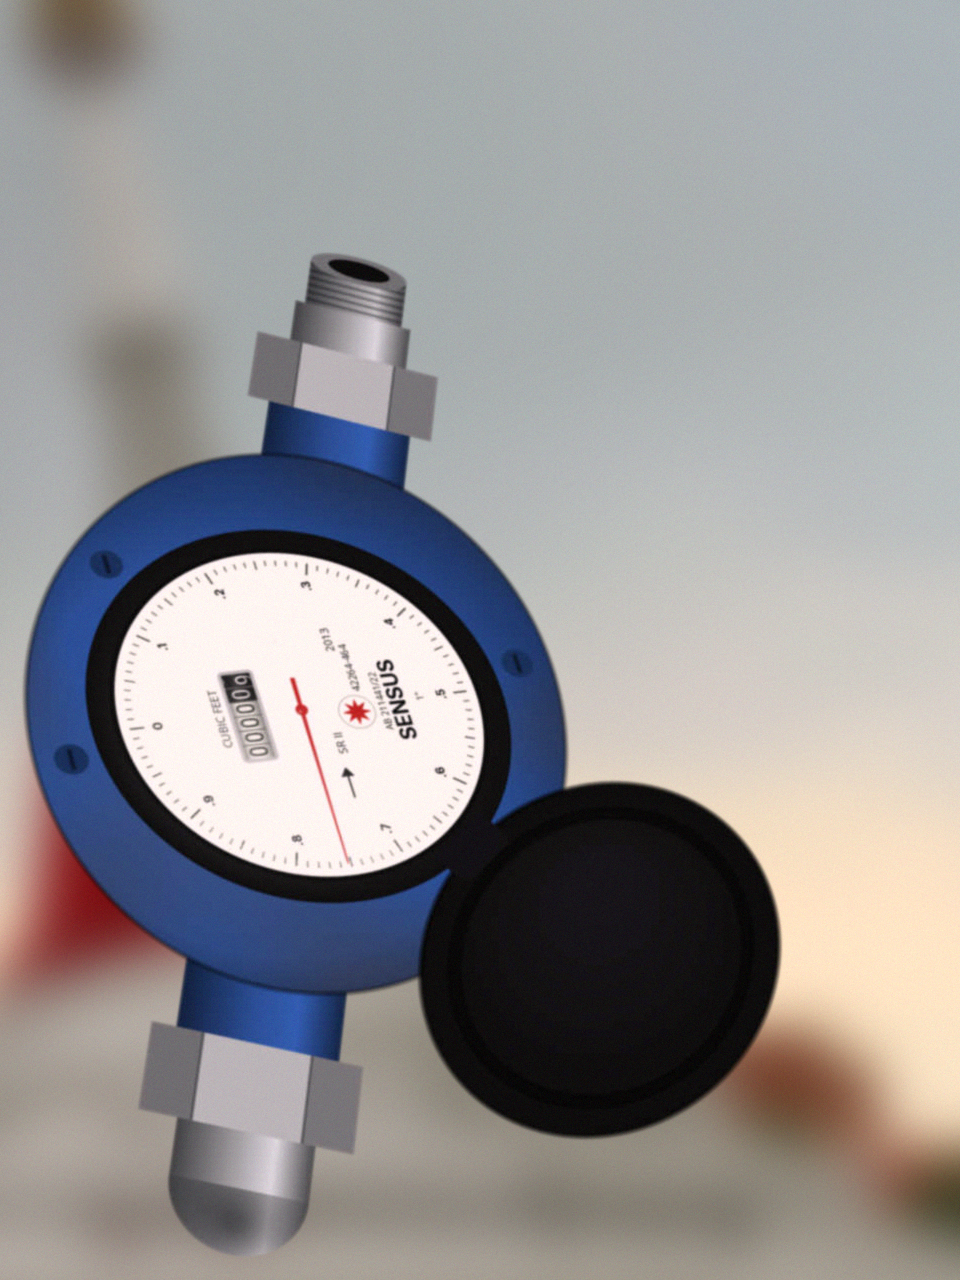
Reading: value=8.75 unit=ft³
